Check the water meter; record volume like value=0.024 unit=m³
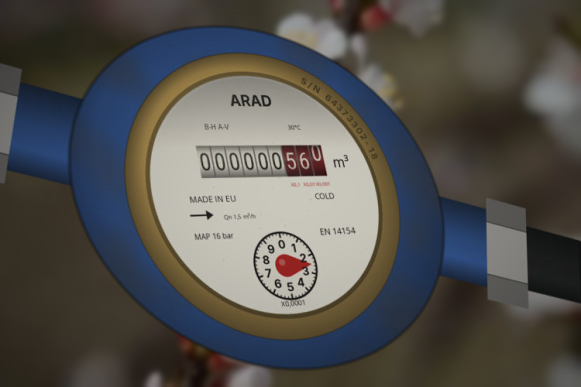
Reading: value=0.5602 unit=m³
